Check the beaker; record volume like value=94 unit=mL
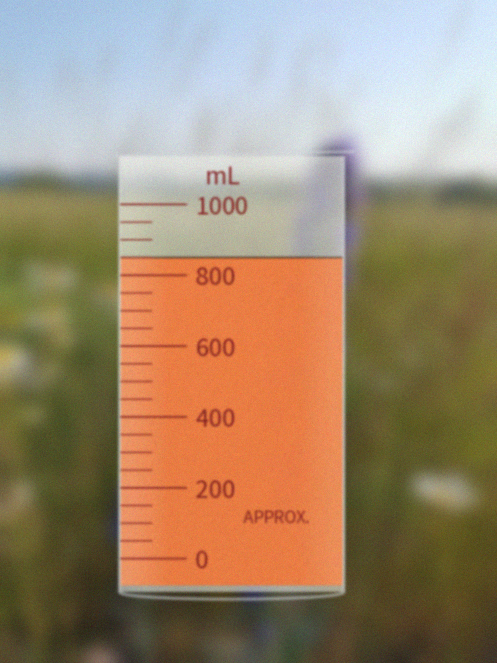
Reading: value=850 unit=mL
